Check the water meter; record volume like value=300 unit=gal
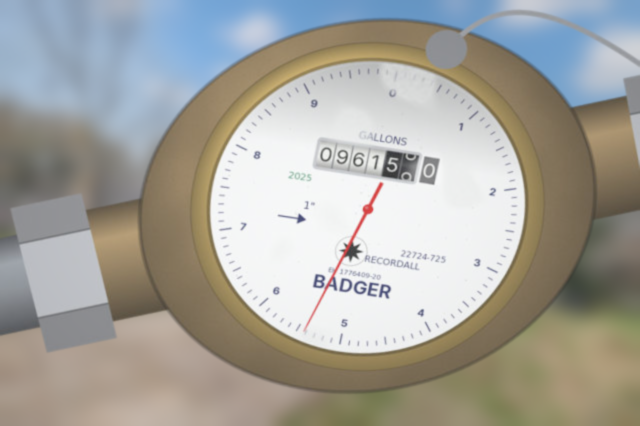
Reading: value=961585.4 unit=gal
